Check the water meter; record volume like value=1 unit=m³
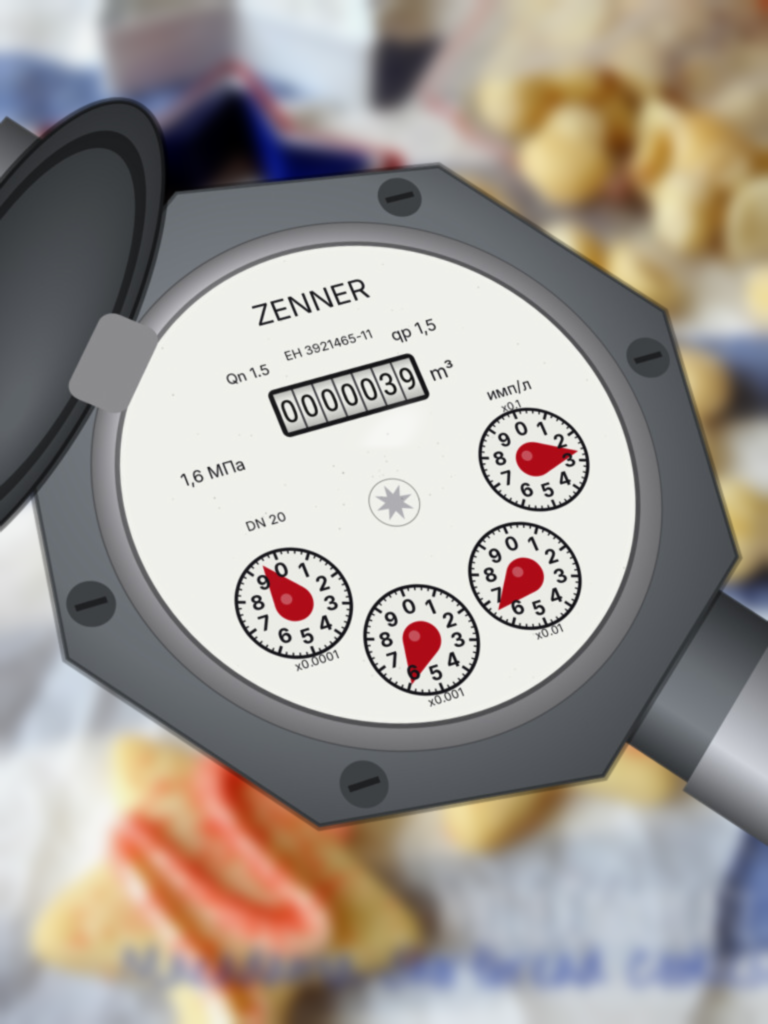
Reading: value=39.2659 unit=m³
